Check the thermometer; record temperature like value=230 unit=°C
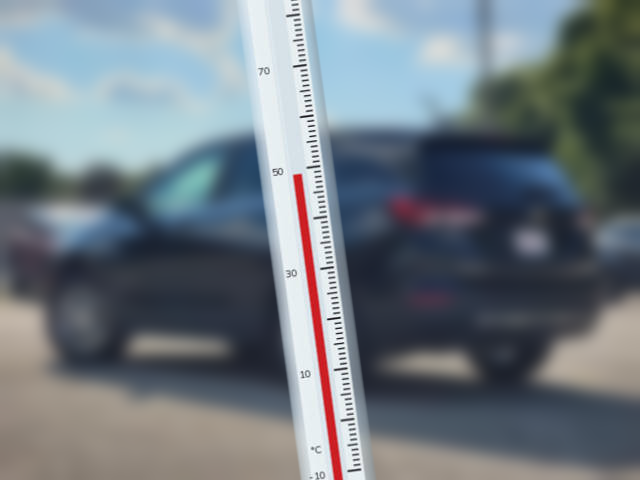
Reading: value=49 unit=°C
